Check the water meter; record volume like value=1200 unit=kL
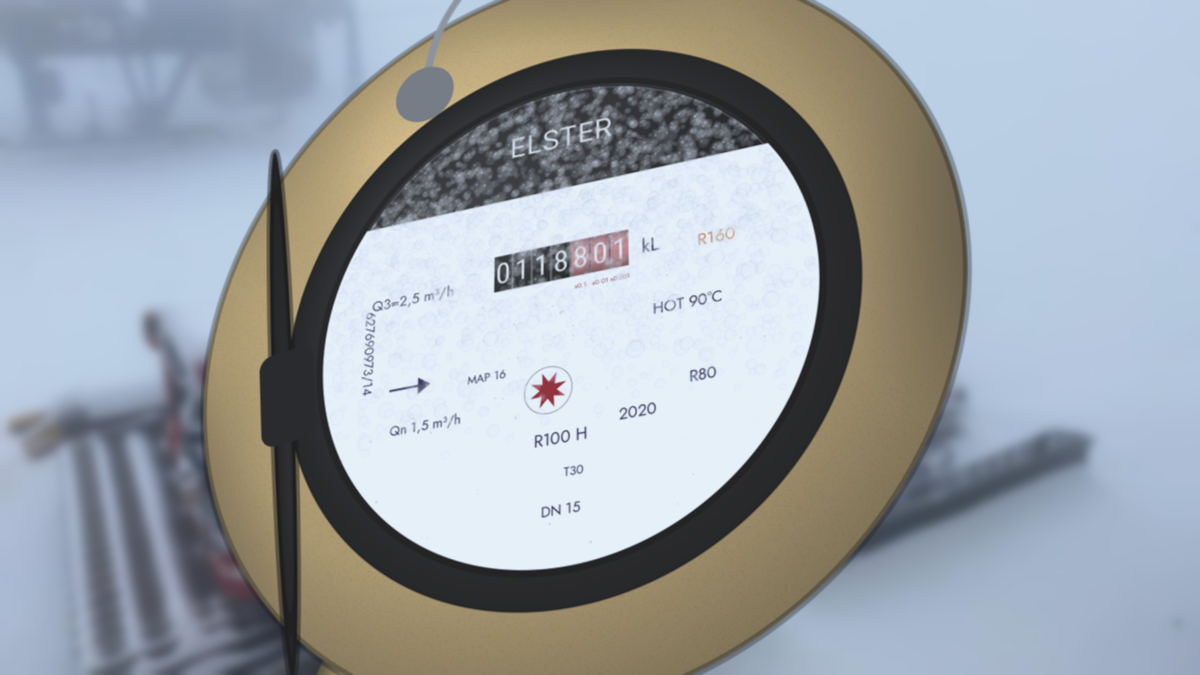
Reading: value=118.801 unit=kL
